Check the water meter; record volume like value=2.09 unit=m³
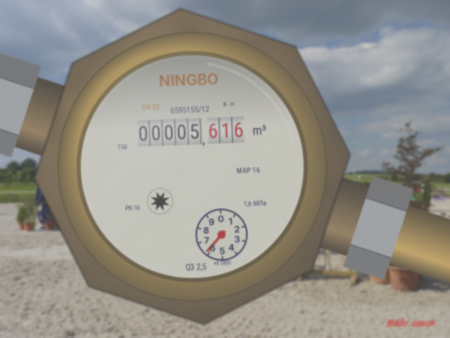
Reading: value=5.6166 unit=m³
